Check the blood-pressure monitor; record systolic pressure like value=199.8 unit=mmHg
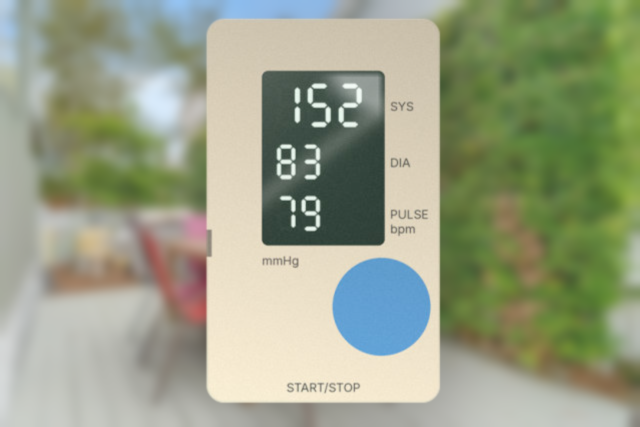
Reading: value=152 unit=mmHg
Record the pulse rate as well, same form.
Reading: value=79 unit=bpm
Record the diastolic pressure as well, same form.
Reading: value=83 unit=mmHg
